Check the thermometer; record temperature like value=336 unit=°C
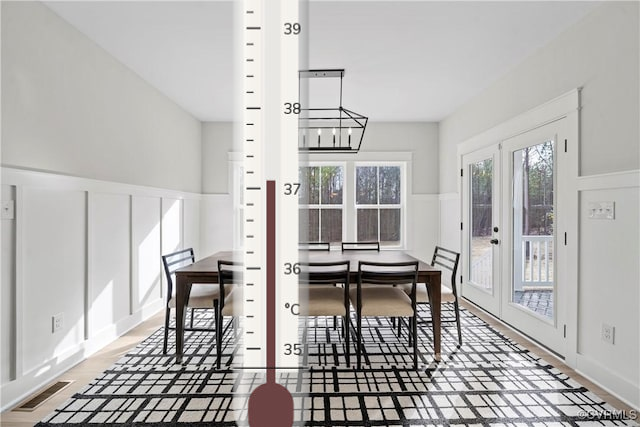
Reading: value=37.1 unit=°C
